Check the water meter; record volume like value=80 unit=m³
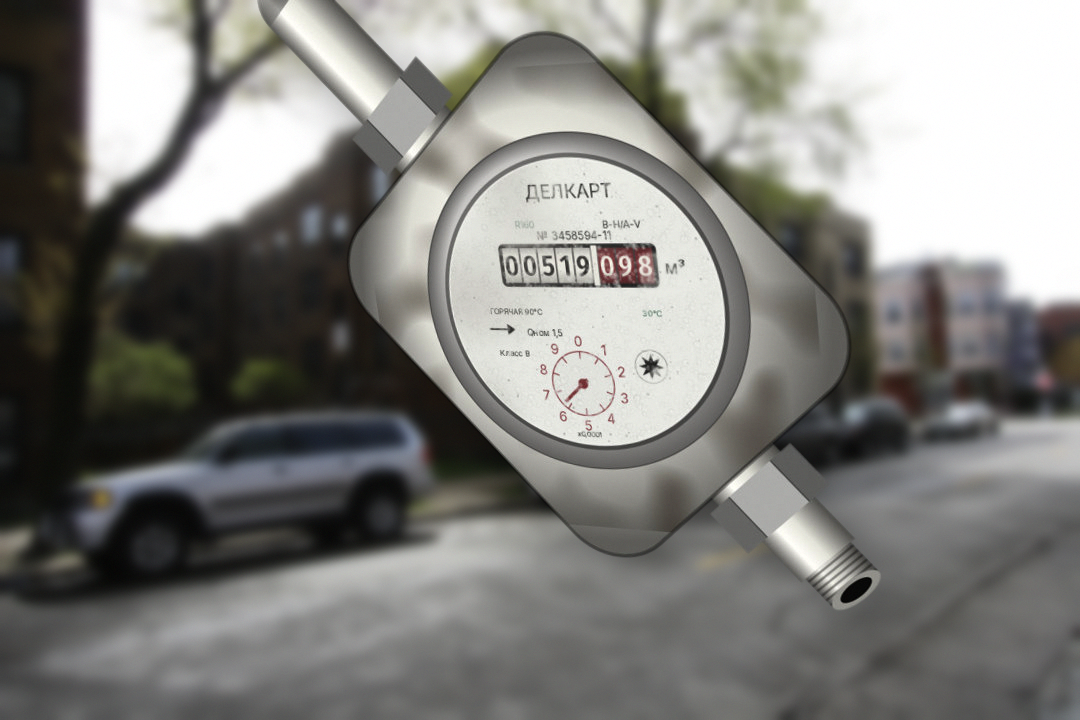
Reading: value=519.0986 unit=m³
